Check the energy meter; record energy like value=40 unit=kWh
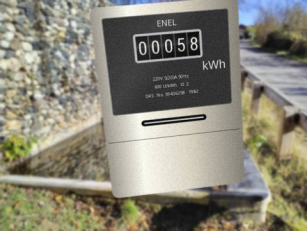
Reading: value=58 unit=kWh
